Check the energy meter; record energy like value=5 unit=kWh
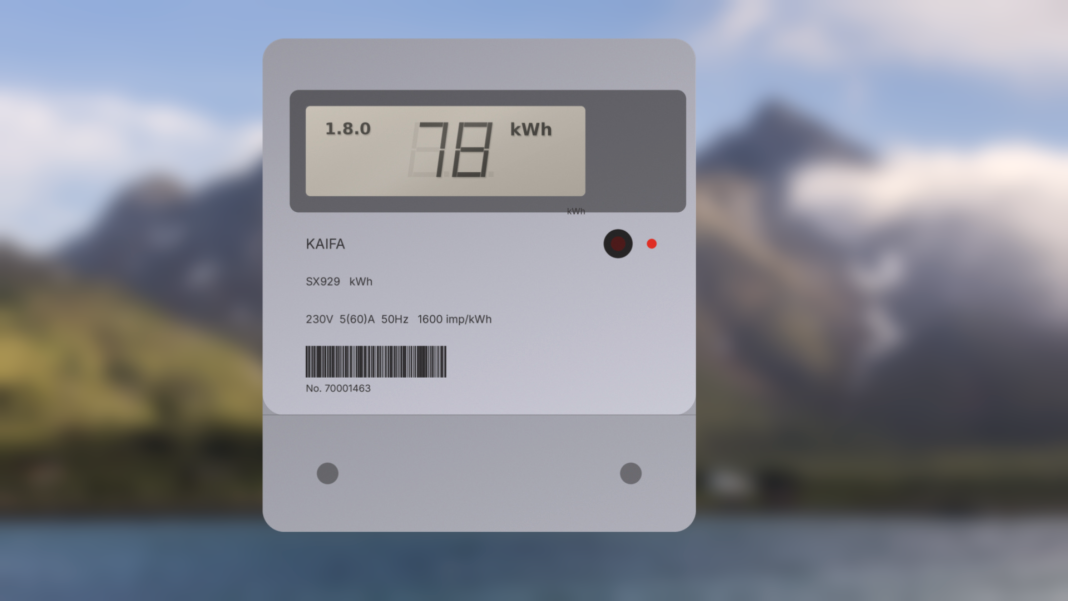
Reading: value=78 unit=kWh
